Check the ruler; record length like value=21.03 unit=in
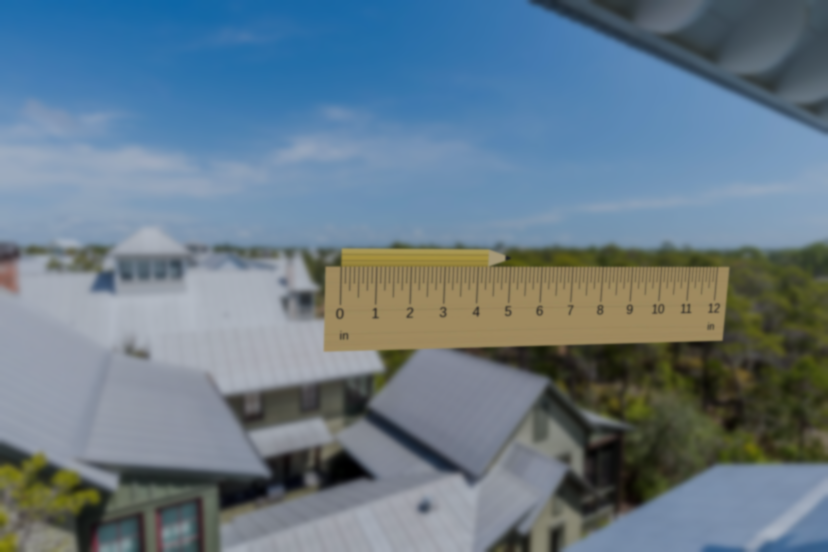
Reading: value=5 unit=in
